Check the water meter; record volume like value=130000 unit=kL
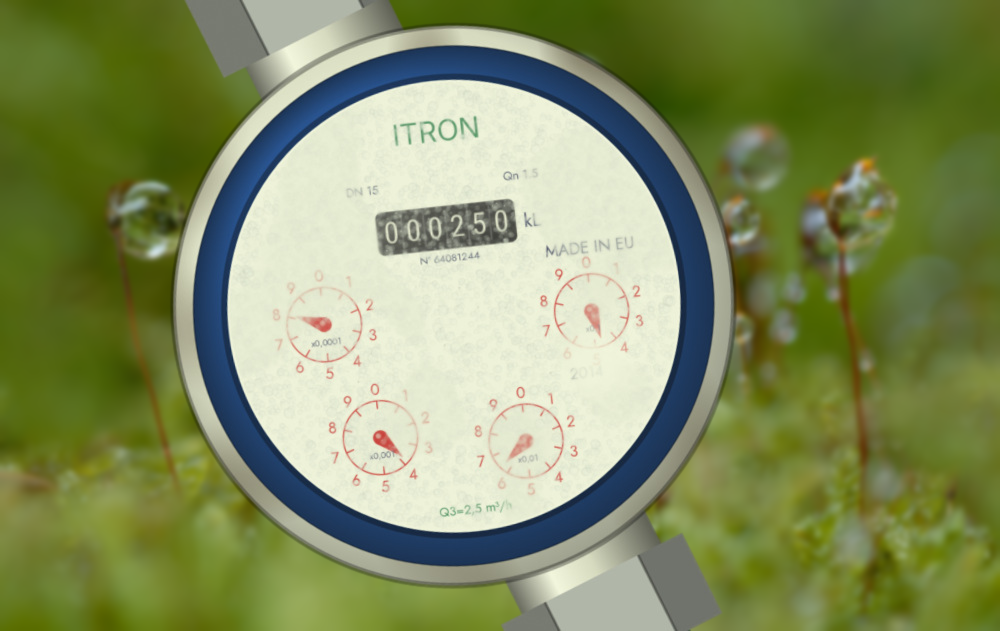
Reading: value=250.4638 unit=kL
